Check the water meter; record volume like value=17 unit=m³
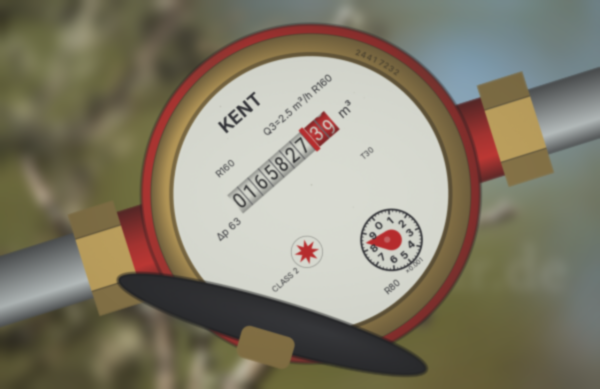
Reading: value=165827.388 unit=m³
